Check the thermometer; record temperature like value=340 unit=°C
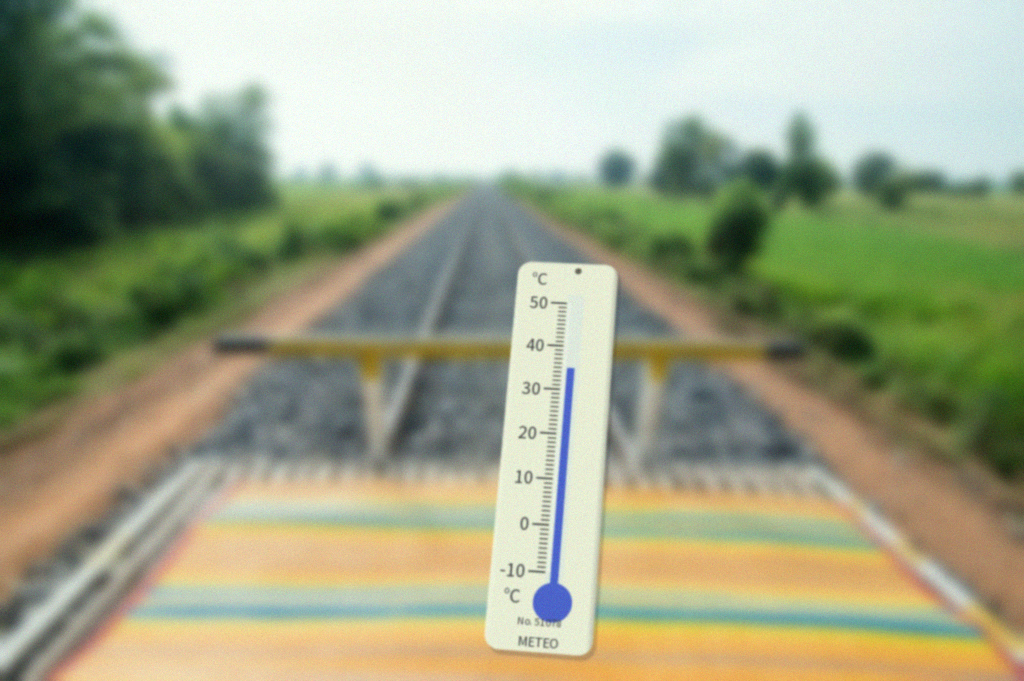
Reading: value=35 unit=°C
